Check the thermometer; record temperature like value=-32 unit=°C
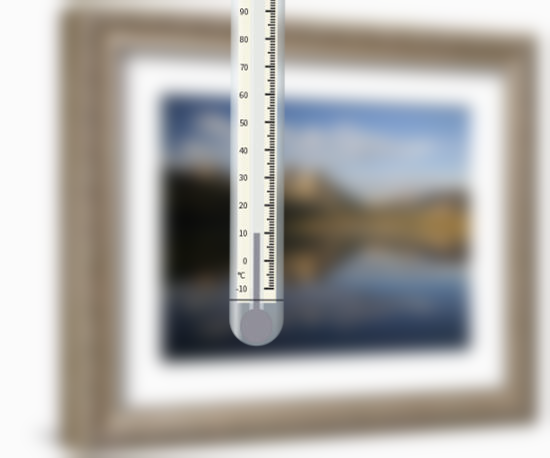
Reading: value=10 unit=°C
